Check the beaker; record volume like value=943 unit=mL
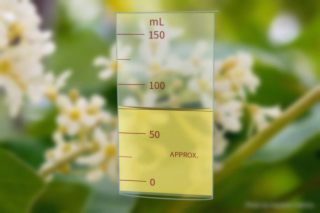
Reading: value=75 unit=mL
